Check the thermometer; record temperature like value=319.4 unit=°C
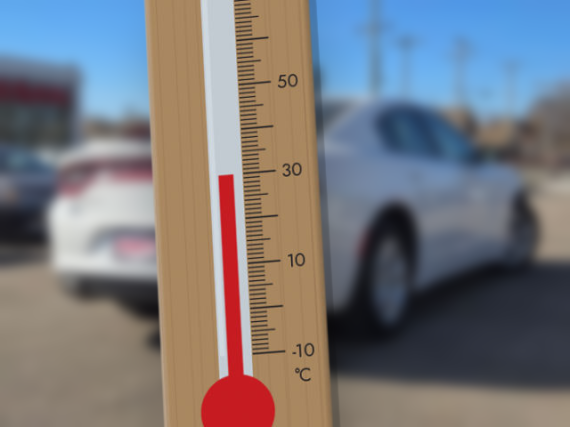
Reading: value=30 unit=°C
